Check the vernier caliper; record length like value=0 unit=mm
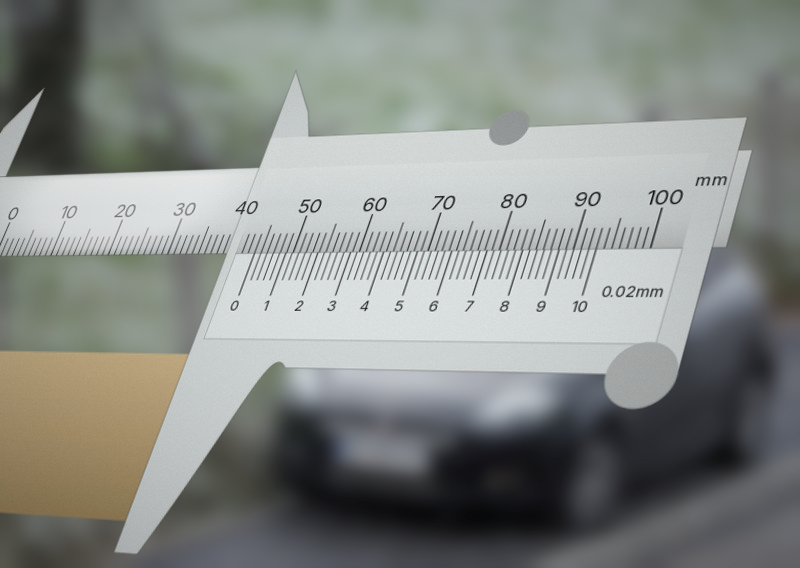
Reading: value=44.0 unit=mm
